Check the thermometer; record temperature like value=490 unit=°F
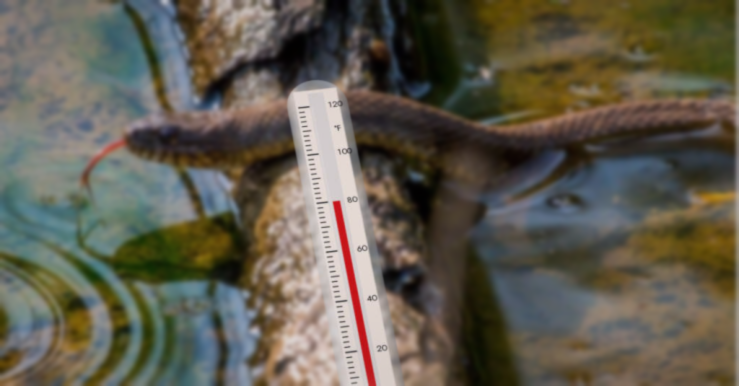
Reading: value=80 unit=°F
